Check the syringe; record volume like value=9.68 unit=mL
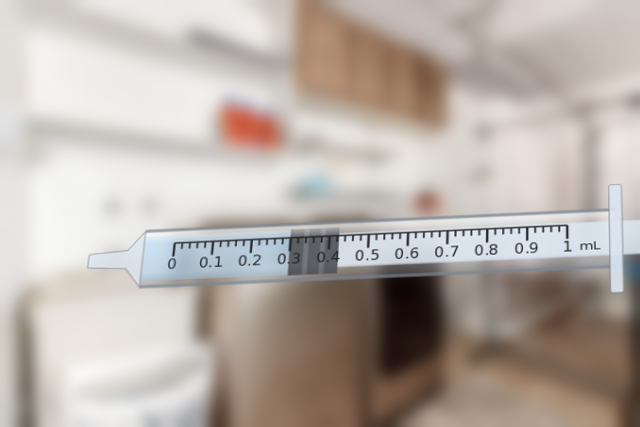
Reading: value=0.3 unit=mL
